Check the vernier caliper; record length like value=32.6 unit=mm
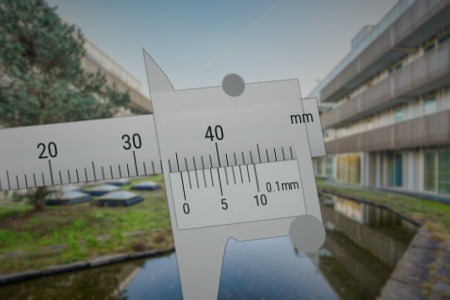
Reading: value=35.2 unit=mm
